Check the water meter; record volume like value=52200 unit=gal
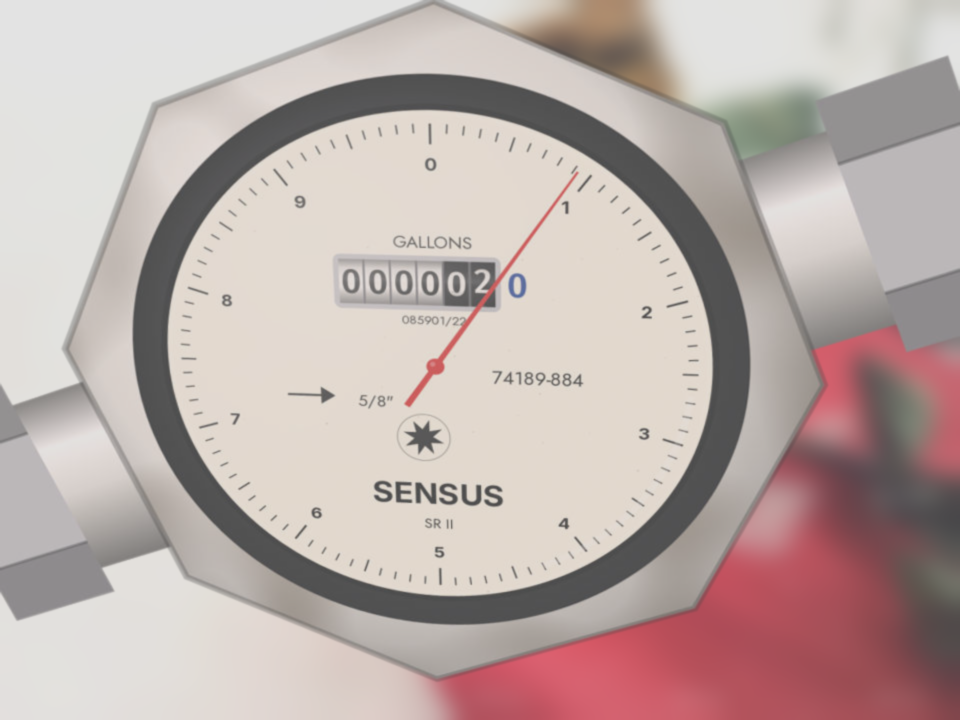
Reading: value=20.9 unit=gal
